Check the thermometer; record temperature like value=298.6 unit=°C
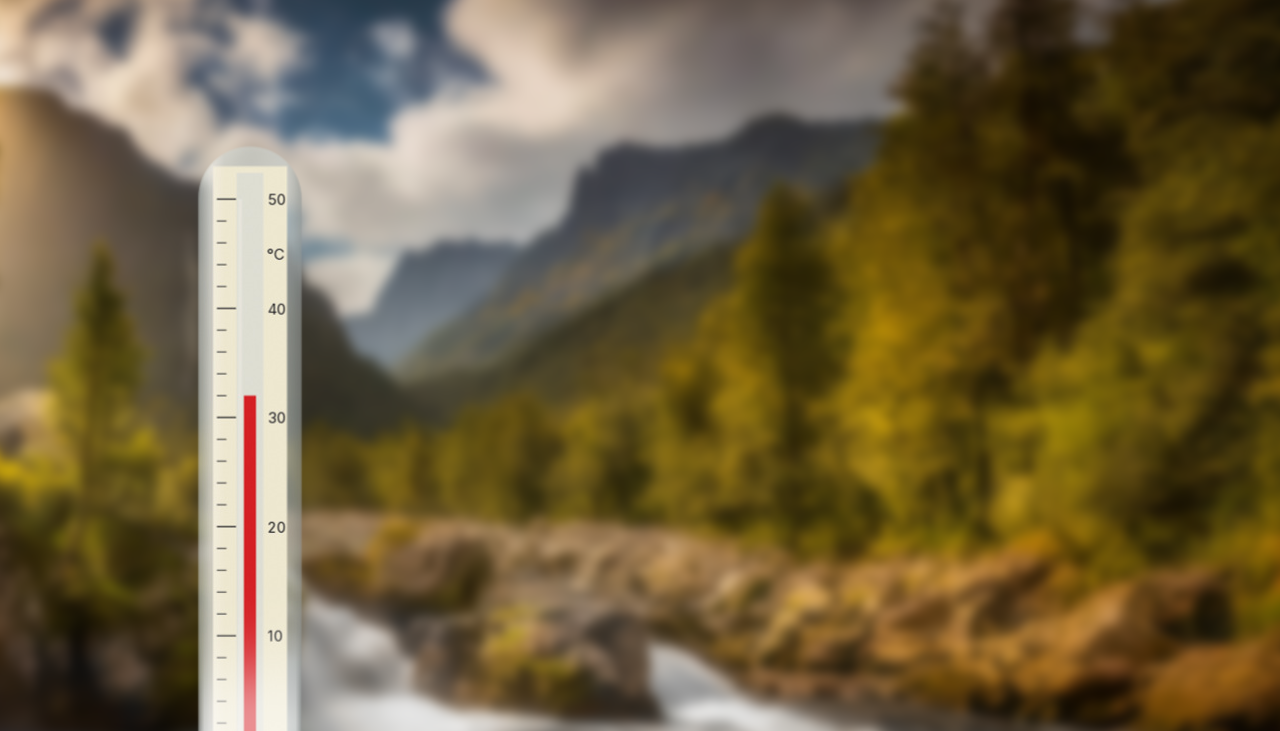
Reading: value=32 unit=°C
